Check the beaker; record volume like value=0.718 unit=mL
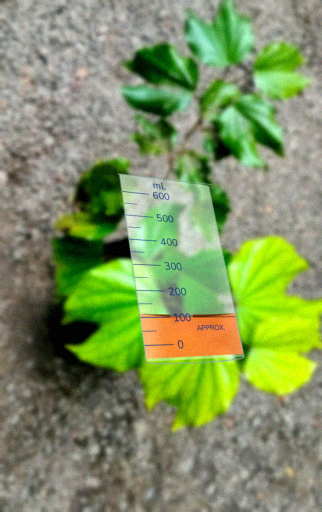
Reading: value=100 unit=mL
